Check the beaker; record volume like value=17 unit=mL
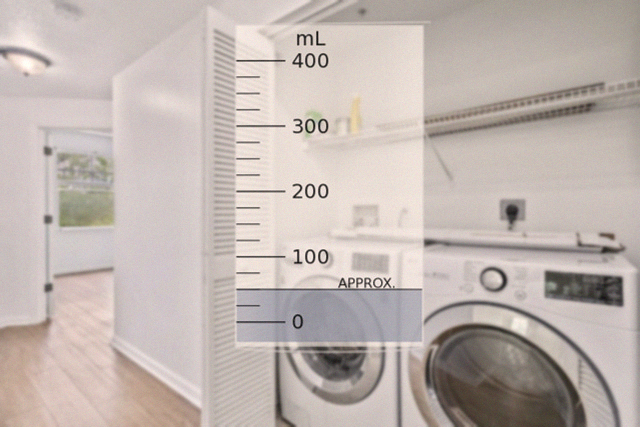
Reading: value=50 unit=mL
